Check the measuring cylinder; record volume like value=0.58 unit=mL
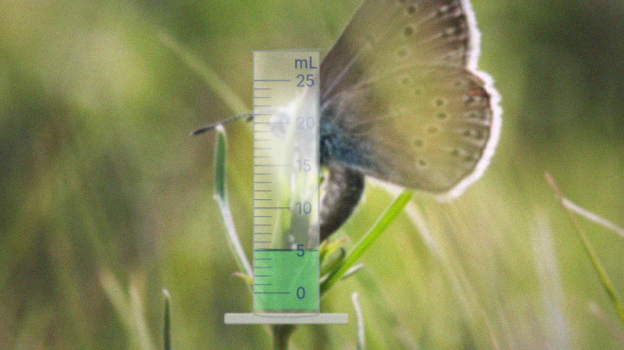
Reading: value=5 unit=mL
